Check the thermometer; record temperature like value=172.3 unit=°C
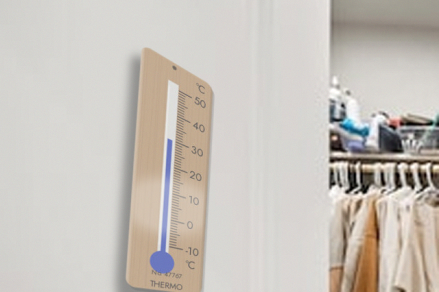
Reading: value=30 unit=°C
